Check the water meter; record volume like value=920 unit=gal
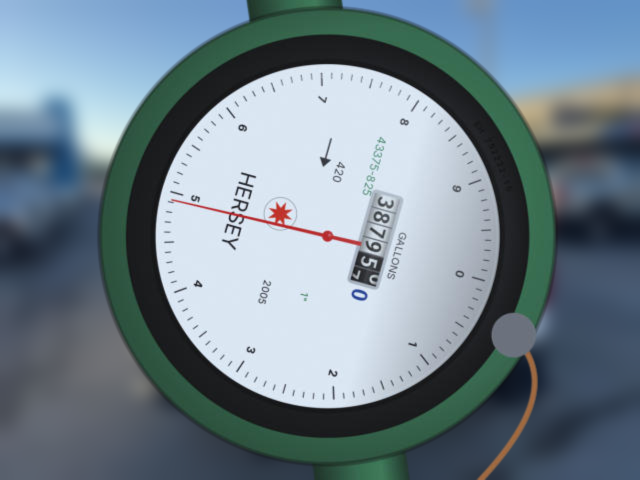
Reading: value=3879564.9 unit=gal
